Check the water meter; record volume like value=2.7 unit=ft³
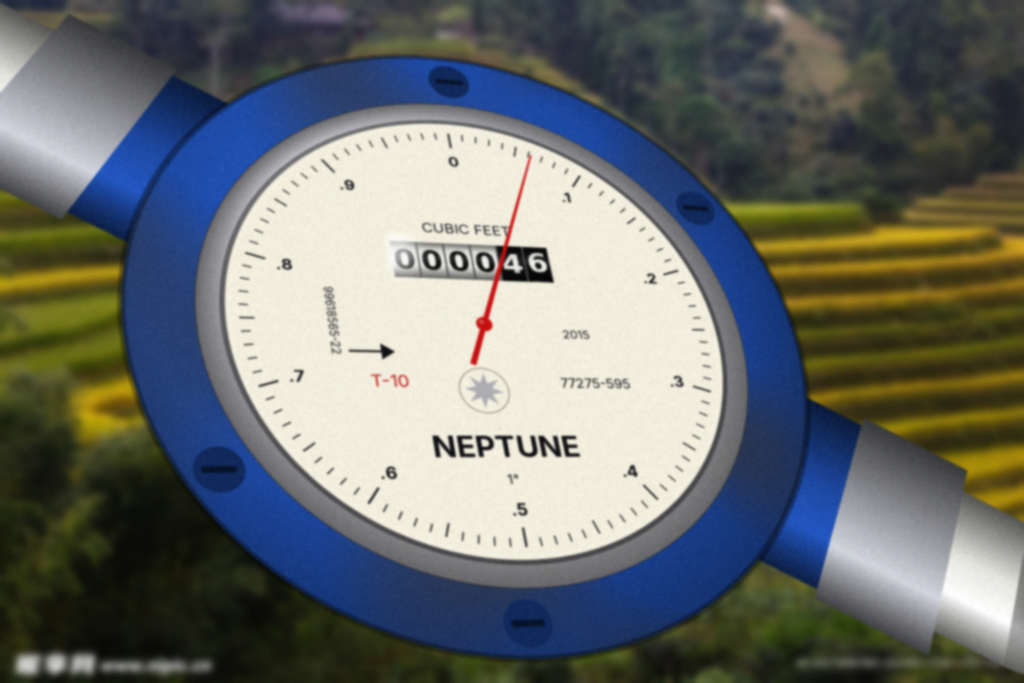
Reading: value=46.06 unit=ft³
